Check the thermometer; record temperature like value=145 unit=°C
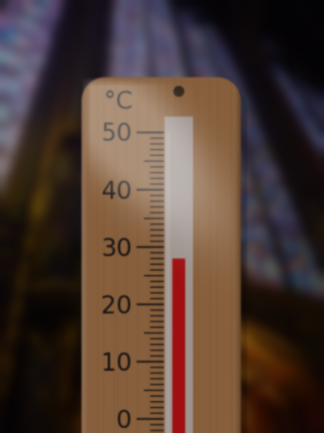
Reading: value=28 unit=°C
